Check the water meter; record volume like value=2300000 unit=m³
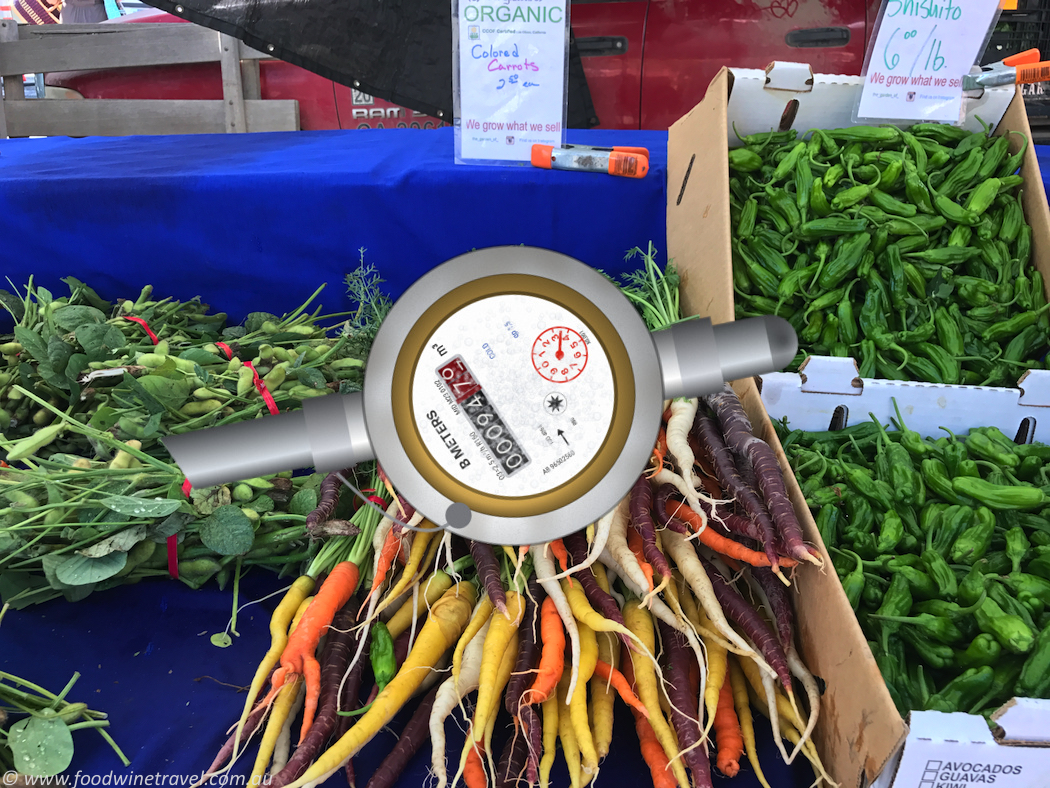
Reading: value=94.763 unit=m³
